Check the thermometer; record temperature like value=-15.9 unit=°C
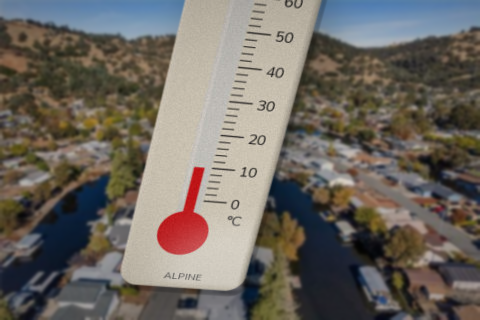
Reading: value=10 unit=°C
